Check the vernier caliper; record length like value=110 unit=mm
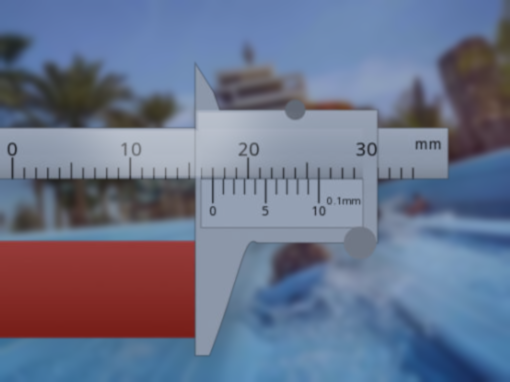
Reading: value=17.0 unit=mm
